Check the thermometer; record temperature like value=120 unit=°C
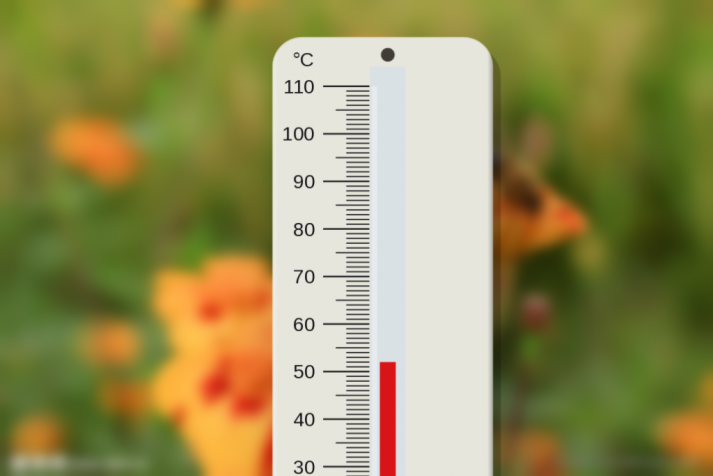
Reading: value=52 unit=°C
